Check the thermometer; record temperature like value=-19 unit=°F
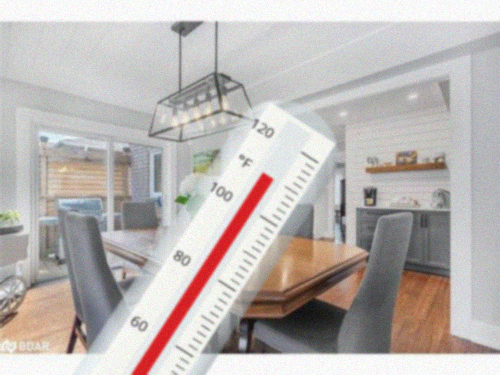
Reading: value=110 unit=°F
